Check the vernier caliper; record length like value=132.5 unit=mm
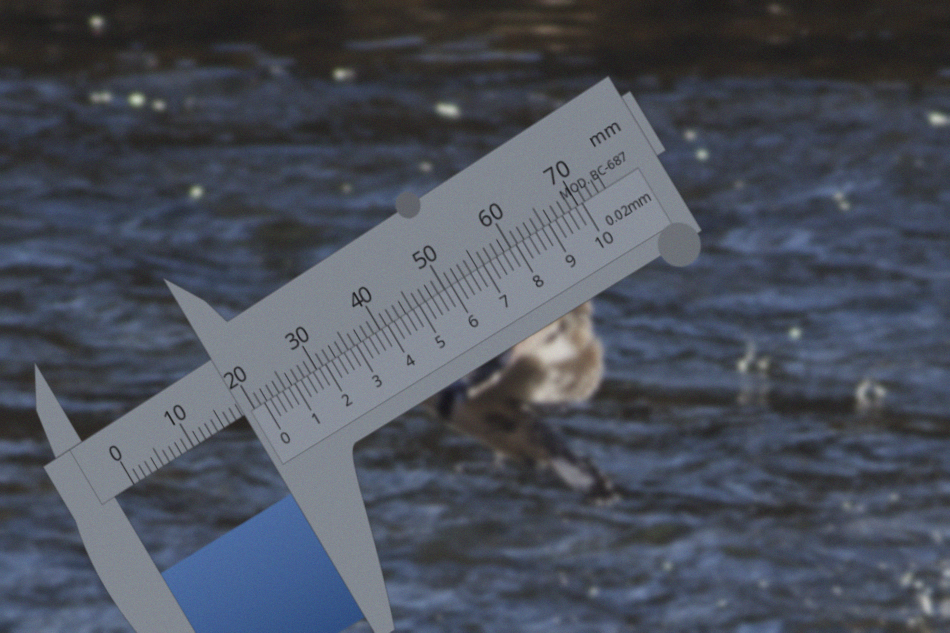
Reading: value=21.6 unit=mm
